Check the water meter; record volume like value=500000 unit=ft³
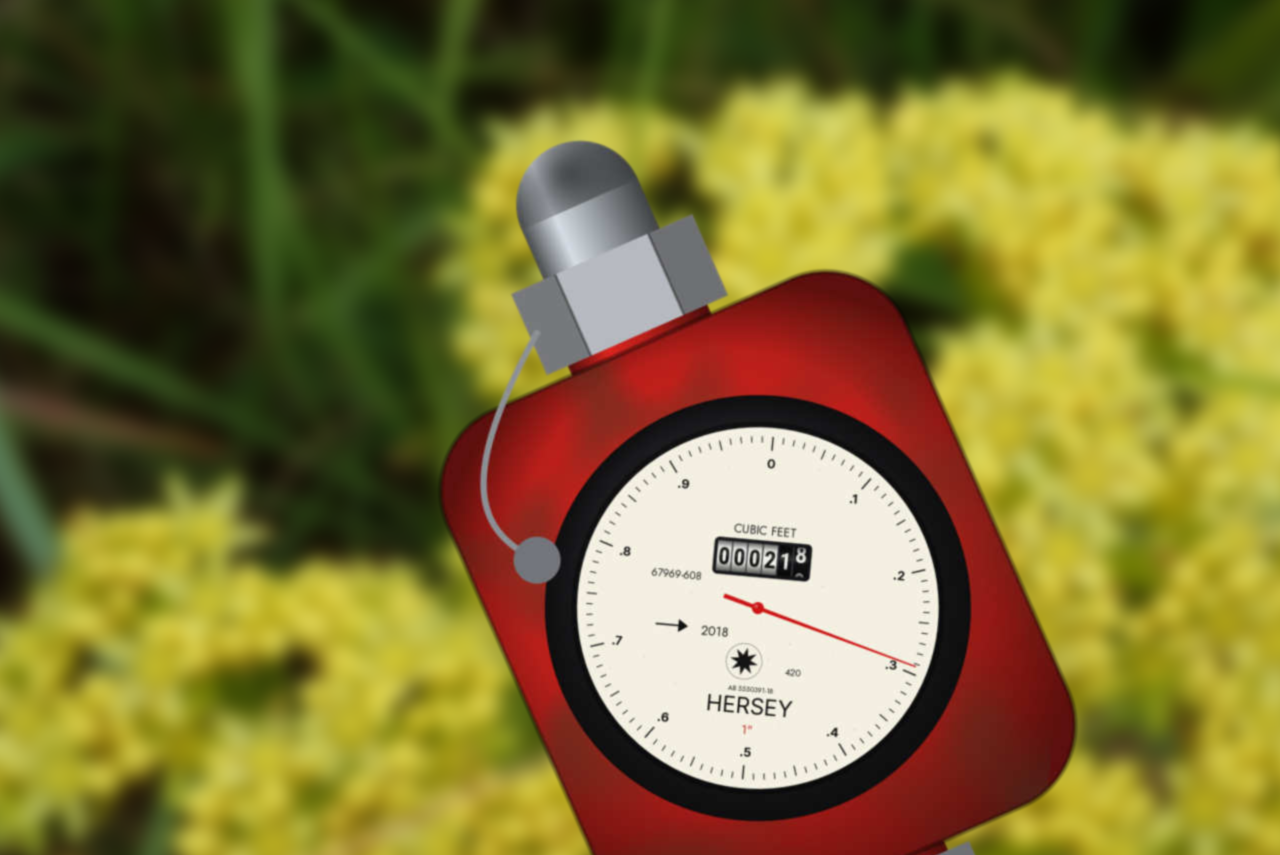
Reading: value=218.29 unit=ft³
